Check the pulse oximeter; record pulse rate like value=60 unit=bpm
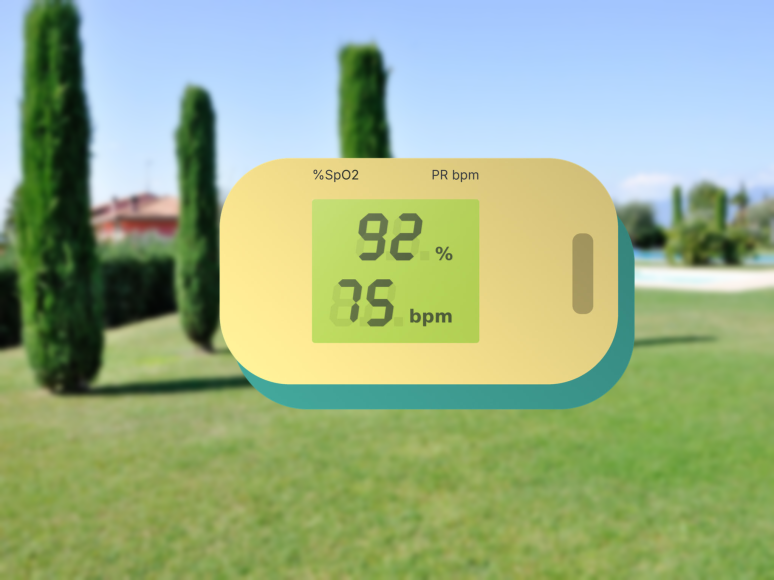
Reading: value=75 unit=bpm
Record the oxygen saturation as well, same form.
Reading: value=92 unit=%
